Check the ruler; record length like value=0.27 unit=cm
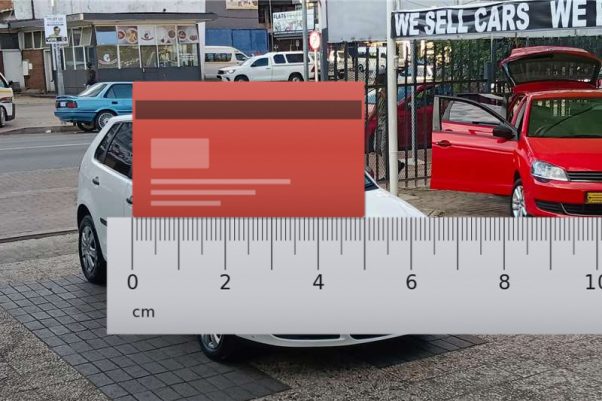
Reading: value=5 unit=cm
